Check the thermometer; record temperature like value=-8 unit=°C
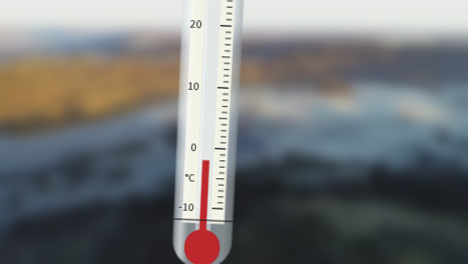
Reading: value=-2 unit=°C
